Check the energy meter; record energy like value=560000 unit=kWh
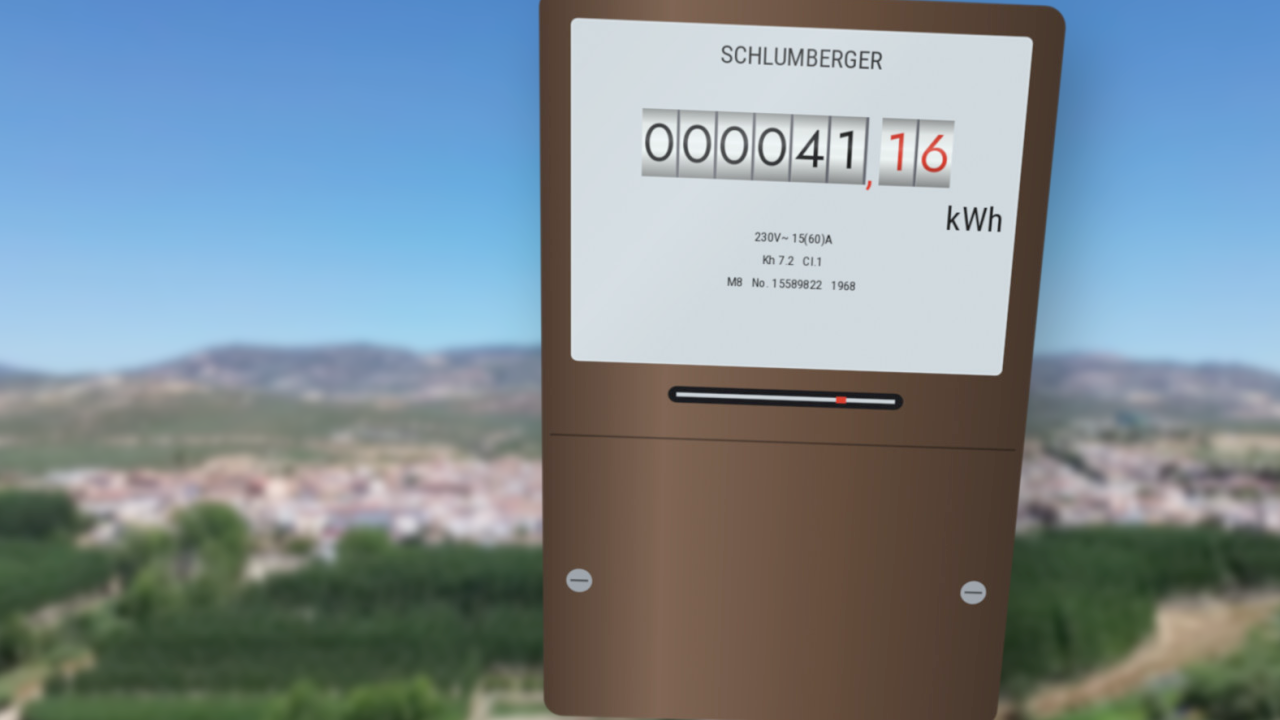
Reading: value=41.16 unit=kWh
